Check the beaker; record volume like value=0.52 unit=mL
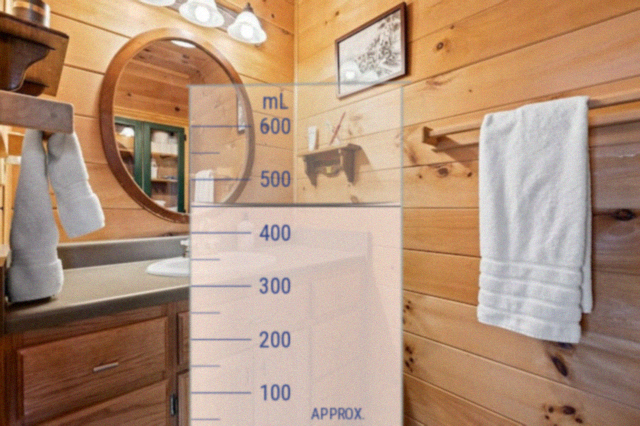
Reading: value=450 unit=mL
